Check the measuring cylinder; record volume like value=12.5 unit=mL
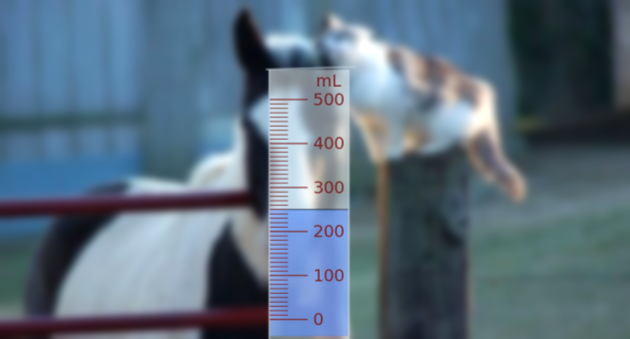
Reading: value=250 unit=mL
